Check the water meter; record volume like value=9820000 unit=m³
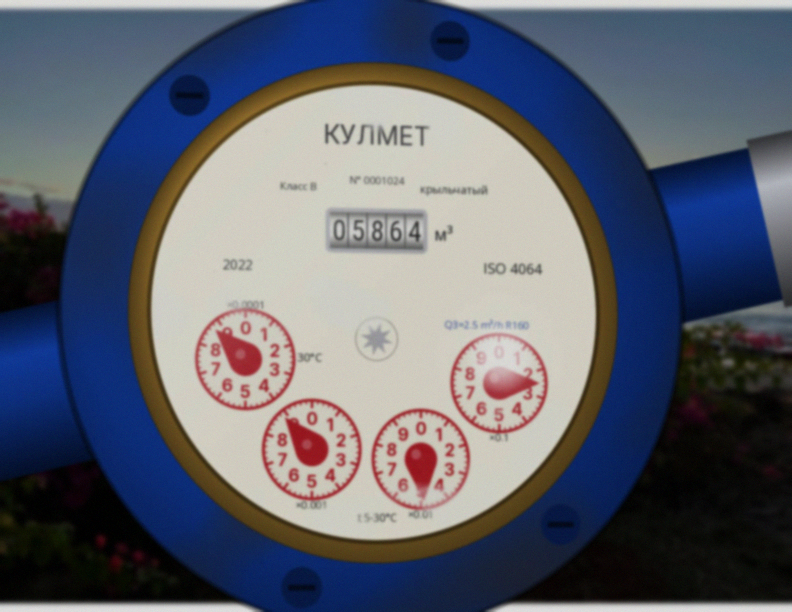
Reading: value=5864.2488 unit=m³
